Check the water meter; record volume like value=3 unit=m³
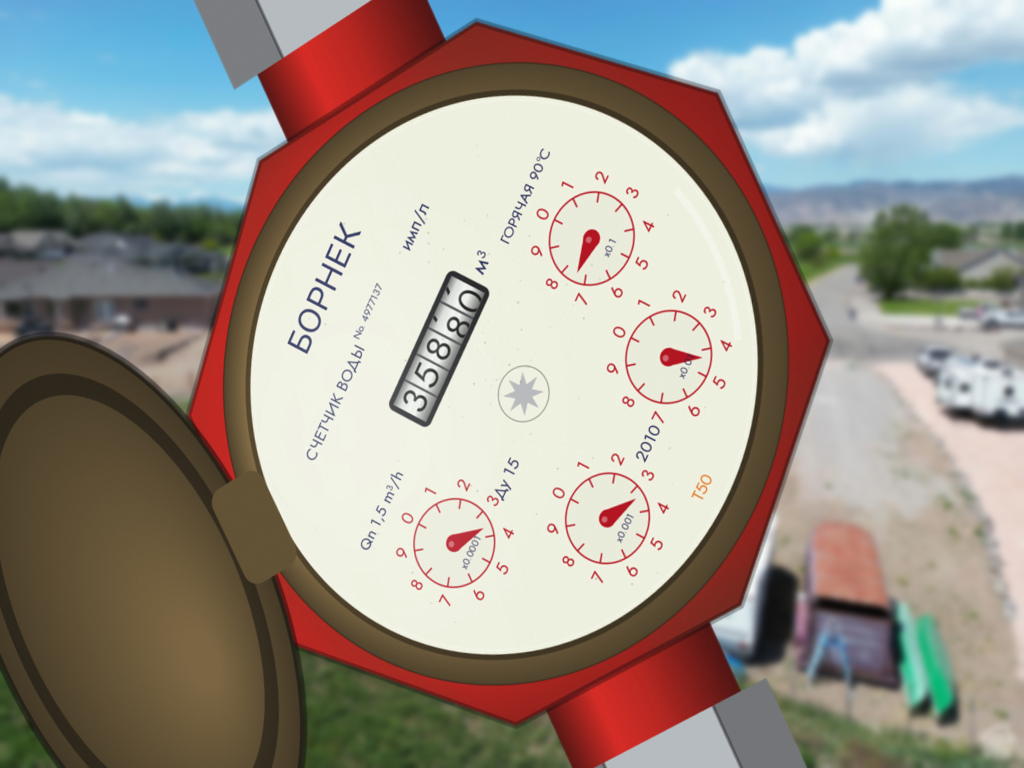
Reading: value=35879.7433 unit=m³
